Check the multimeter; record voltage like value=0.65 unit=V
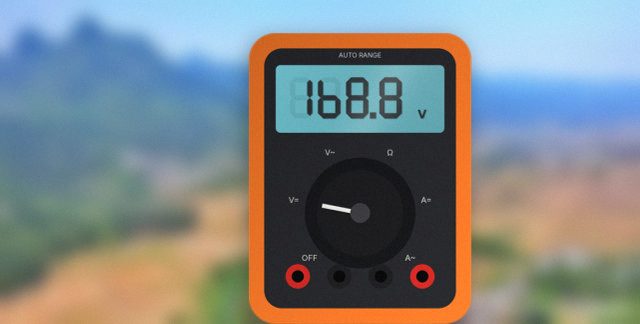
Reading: value=168.8 unit=V
